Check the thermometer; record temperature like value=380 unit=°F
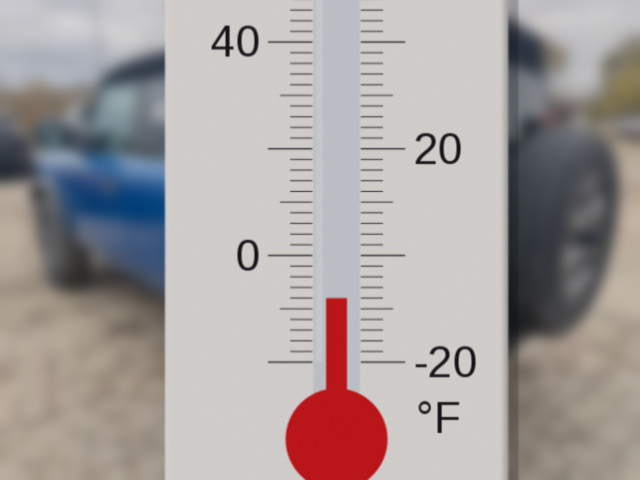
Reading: value=-8 unit=°F
